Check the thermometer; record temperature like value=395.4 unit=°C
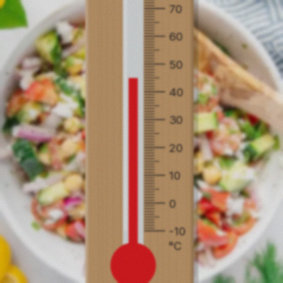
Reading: value=45 unit=°C
